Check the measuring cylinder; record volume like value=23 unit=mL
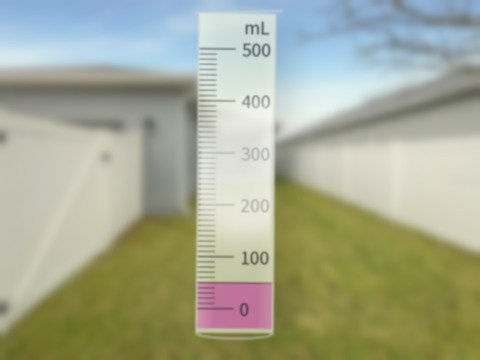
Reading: value=50 unit=mL
